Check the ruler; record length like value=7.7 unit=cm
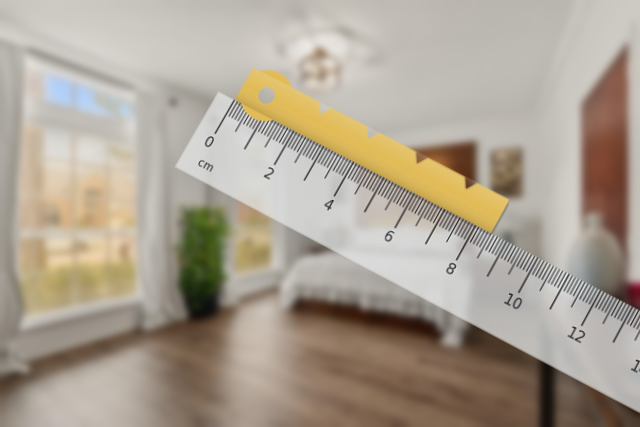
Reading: value=8.5 unit=cm
